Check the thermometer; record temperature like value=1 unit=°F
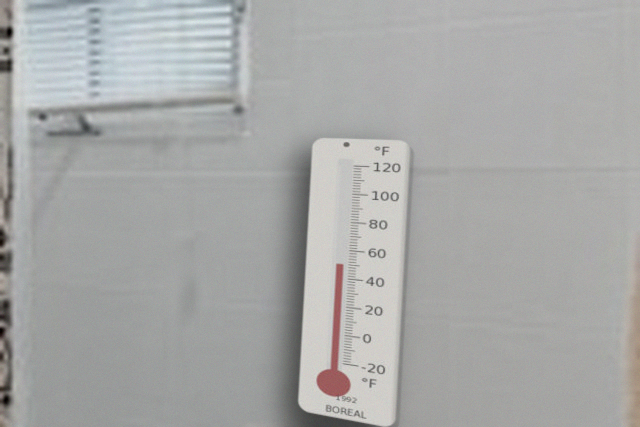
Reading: value=50 unit=°F
